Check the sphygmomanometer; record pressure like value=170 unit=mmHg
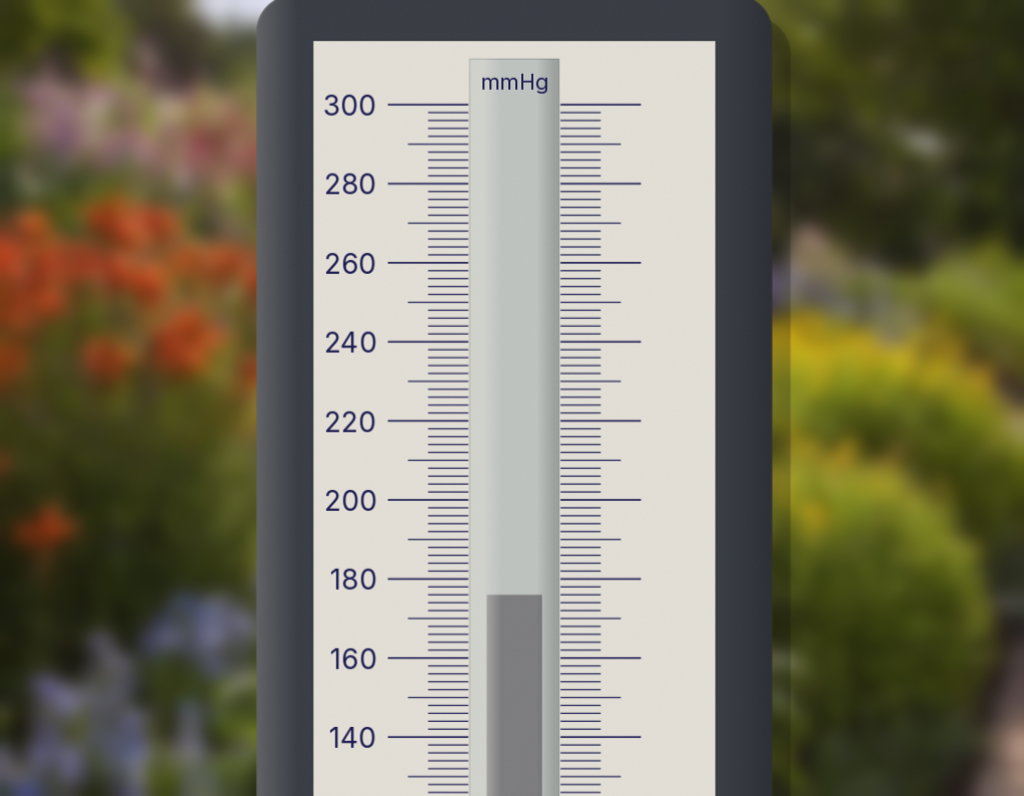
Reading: value=176 unit=mmHg
